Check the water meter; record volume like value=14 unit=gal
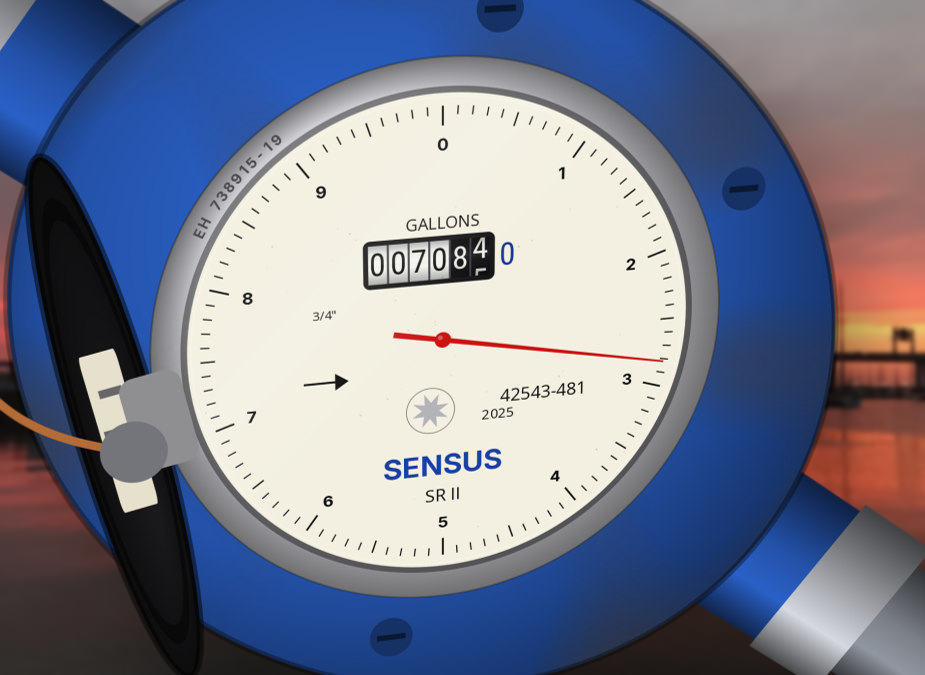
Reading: value=70842.8 unit=gal
